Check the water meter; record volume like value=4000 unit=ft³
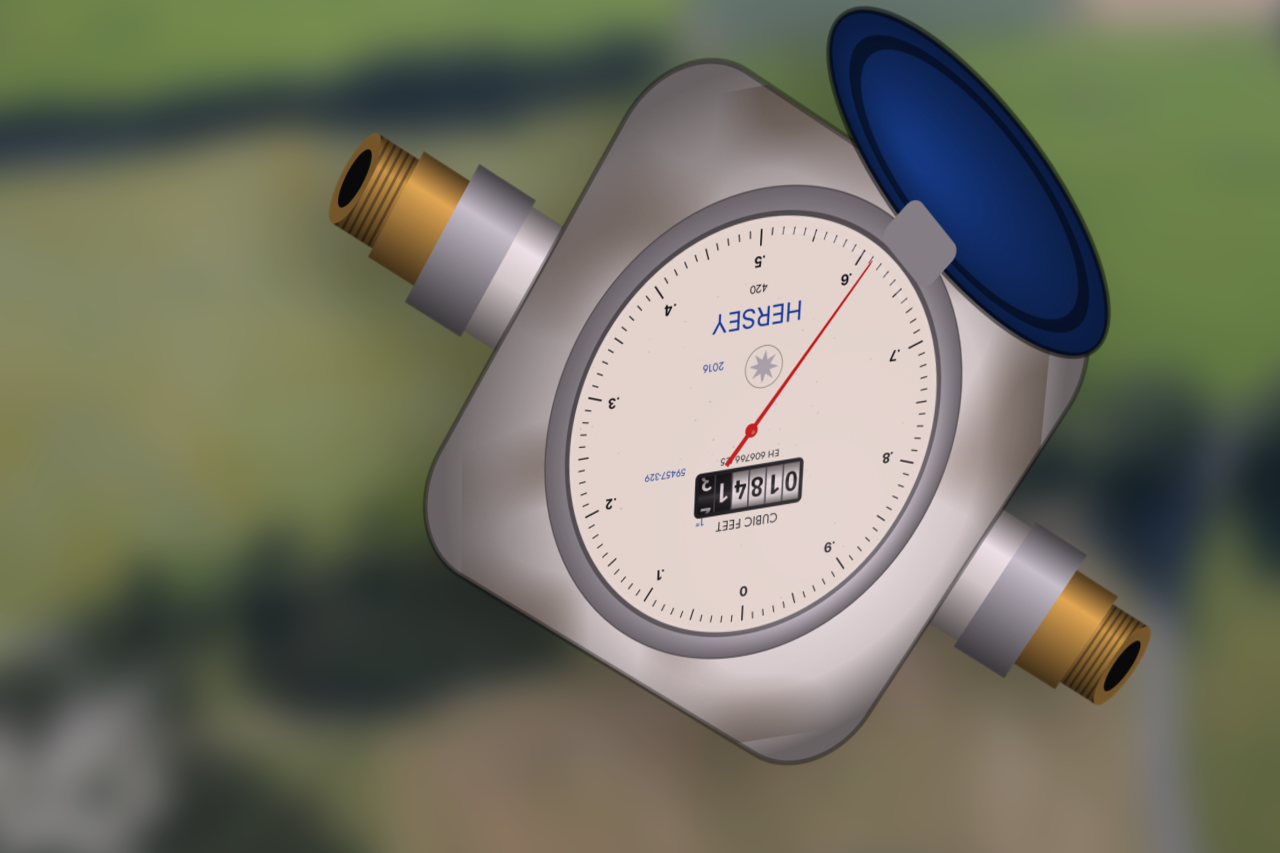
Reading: value=18412.61 unit=ft³
